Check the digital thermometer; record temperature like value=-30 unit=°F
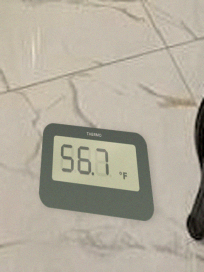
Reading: value=56.7 unit=°F
